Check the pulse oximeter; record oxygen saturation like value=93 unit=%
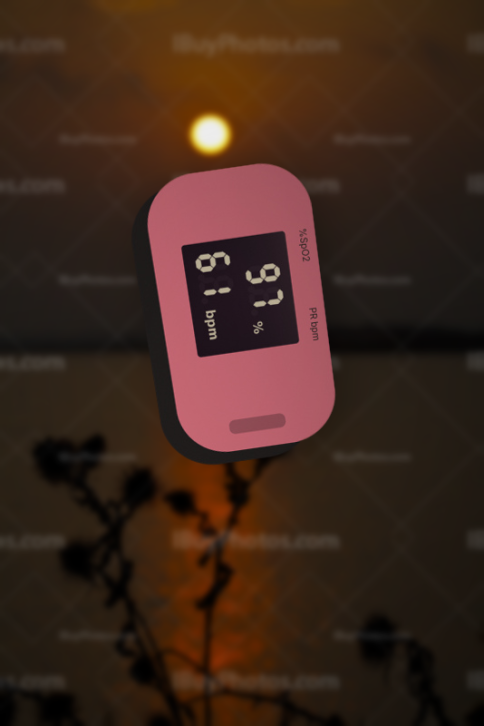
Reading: value=97 unit=%
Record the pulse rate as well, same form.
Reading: value=61 unit=bpm
